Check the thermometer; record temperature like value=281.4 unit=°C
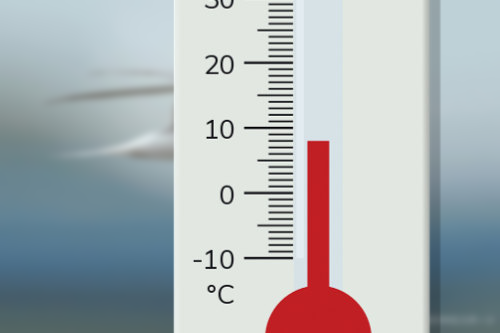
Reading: value=8 unit=°C
